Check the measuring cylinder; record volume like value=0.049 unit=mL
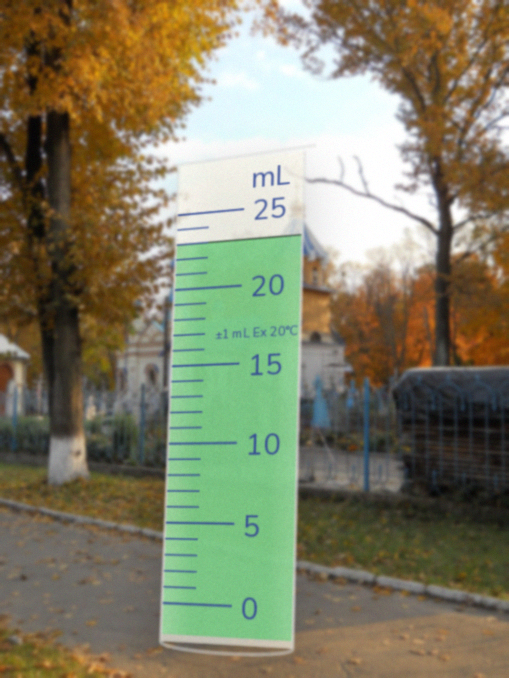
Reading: value=23 unit=mL
